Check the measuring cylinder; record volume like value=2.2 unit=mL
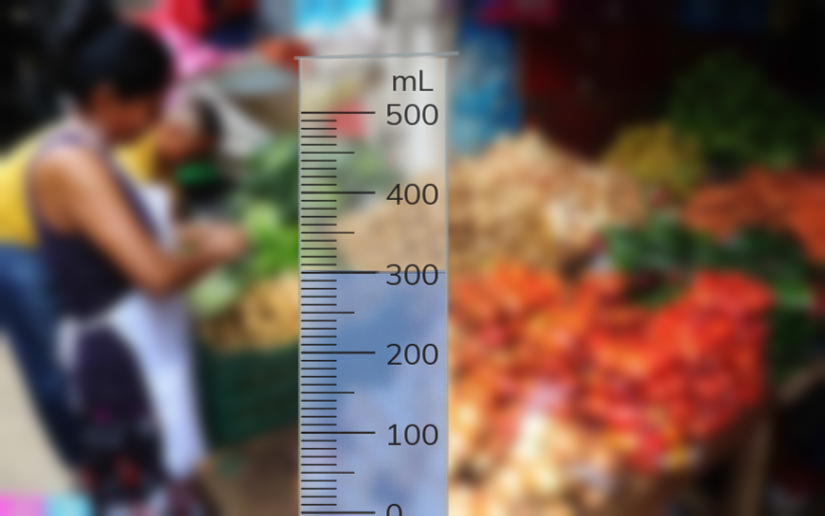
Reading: value=300 unit=mL
